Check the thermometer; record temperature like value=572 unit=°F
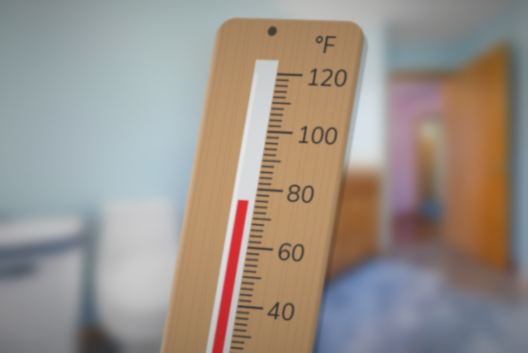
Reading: value=76 unit=°F
